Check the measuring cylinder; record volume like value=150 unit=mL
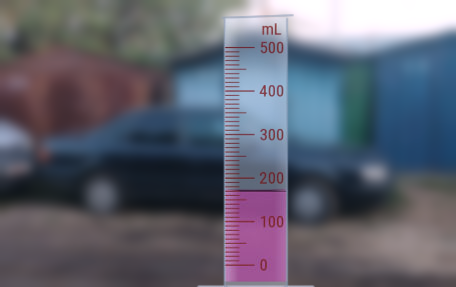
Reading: value=170 unit=mL
